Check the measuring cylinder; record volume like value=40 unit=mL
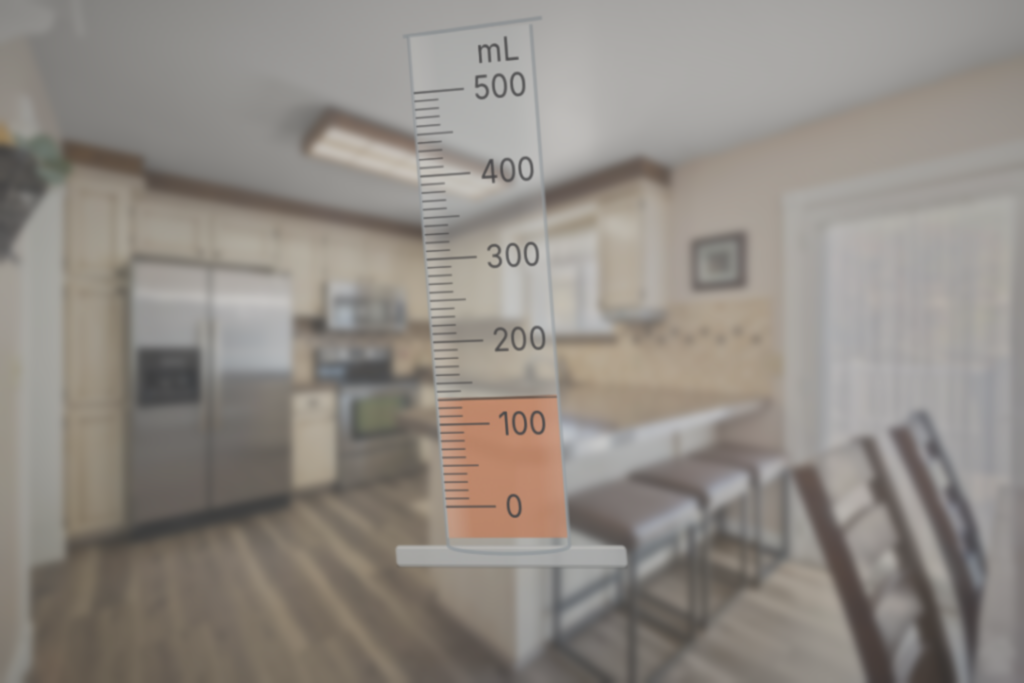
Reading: value=130 unit=mL
